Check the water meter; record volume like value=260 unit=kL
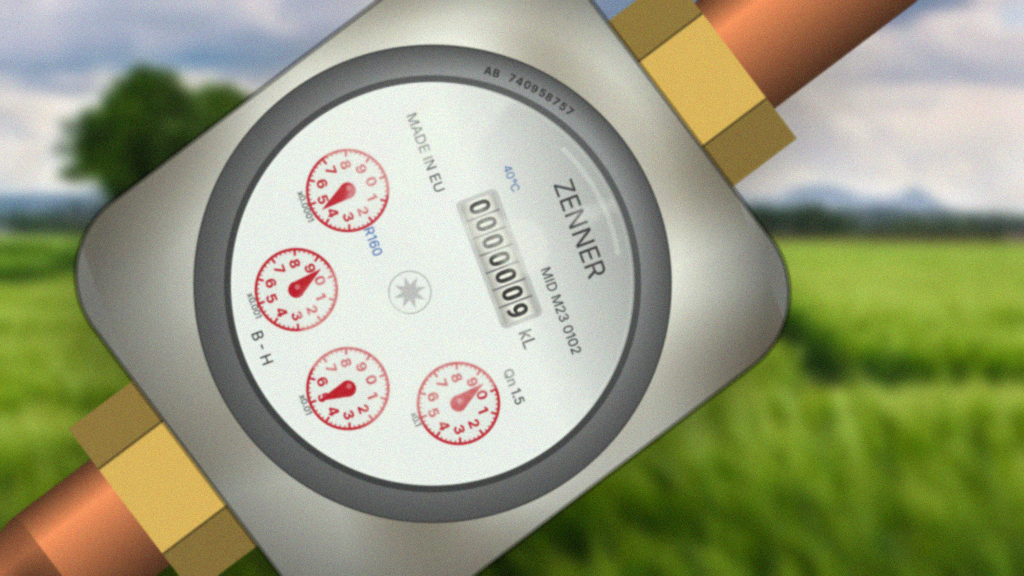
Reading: value=8.9494 unit=kL
